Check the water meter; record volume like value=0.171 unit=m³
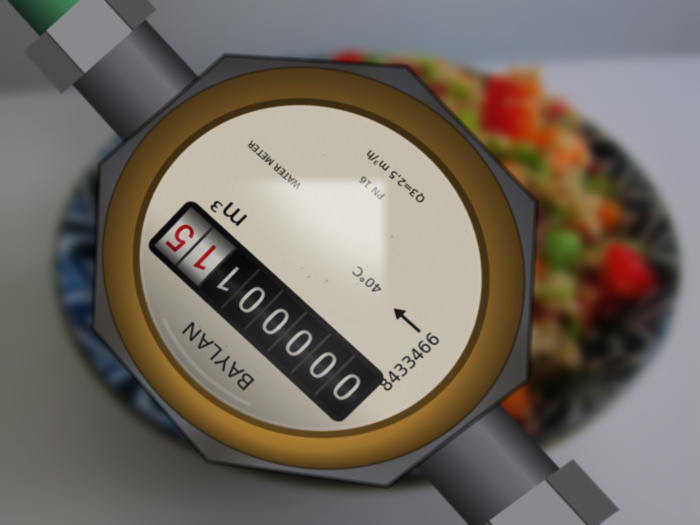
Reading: value=1.15 unit=m³
